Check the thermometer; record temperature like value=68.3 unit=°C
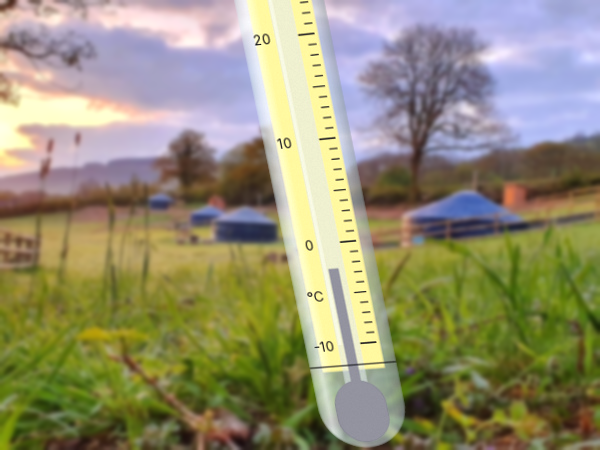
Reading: value=-2.5 unit=°C
